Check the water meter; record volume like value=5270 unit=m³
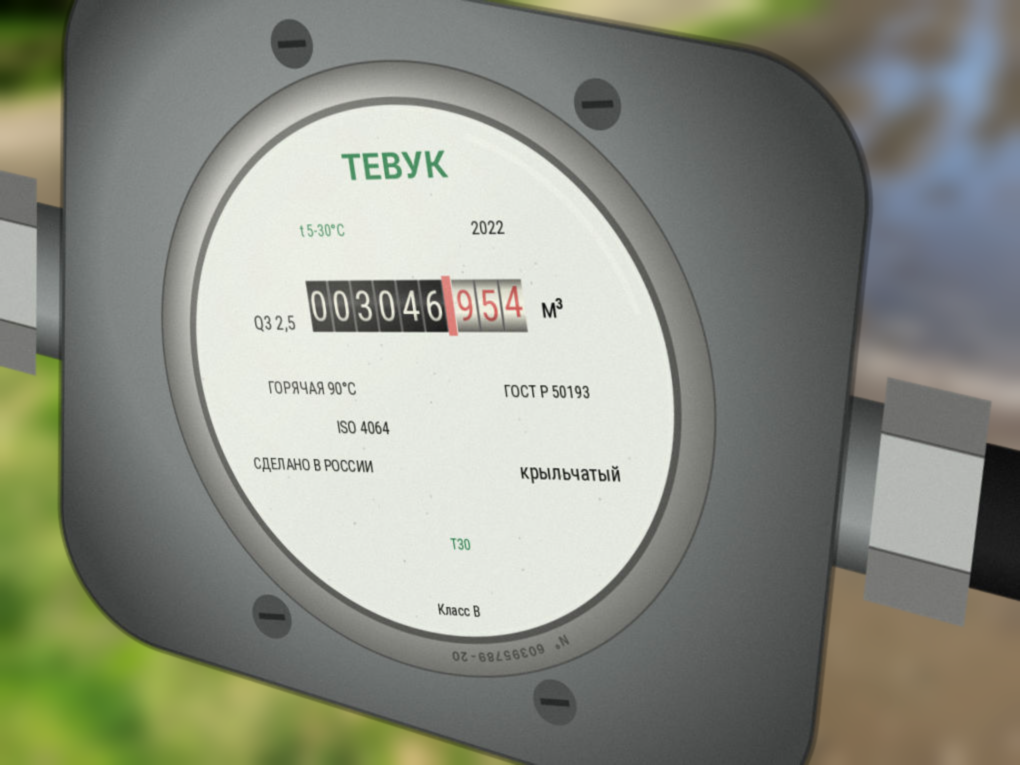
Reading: value=3046.954 unit=m³
